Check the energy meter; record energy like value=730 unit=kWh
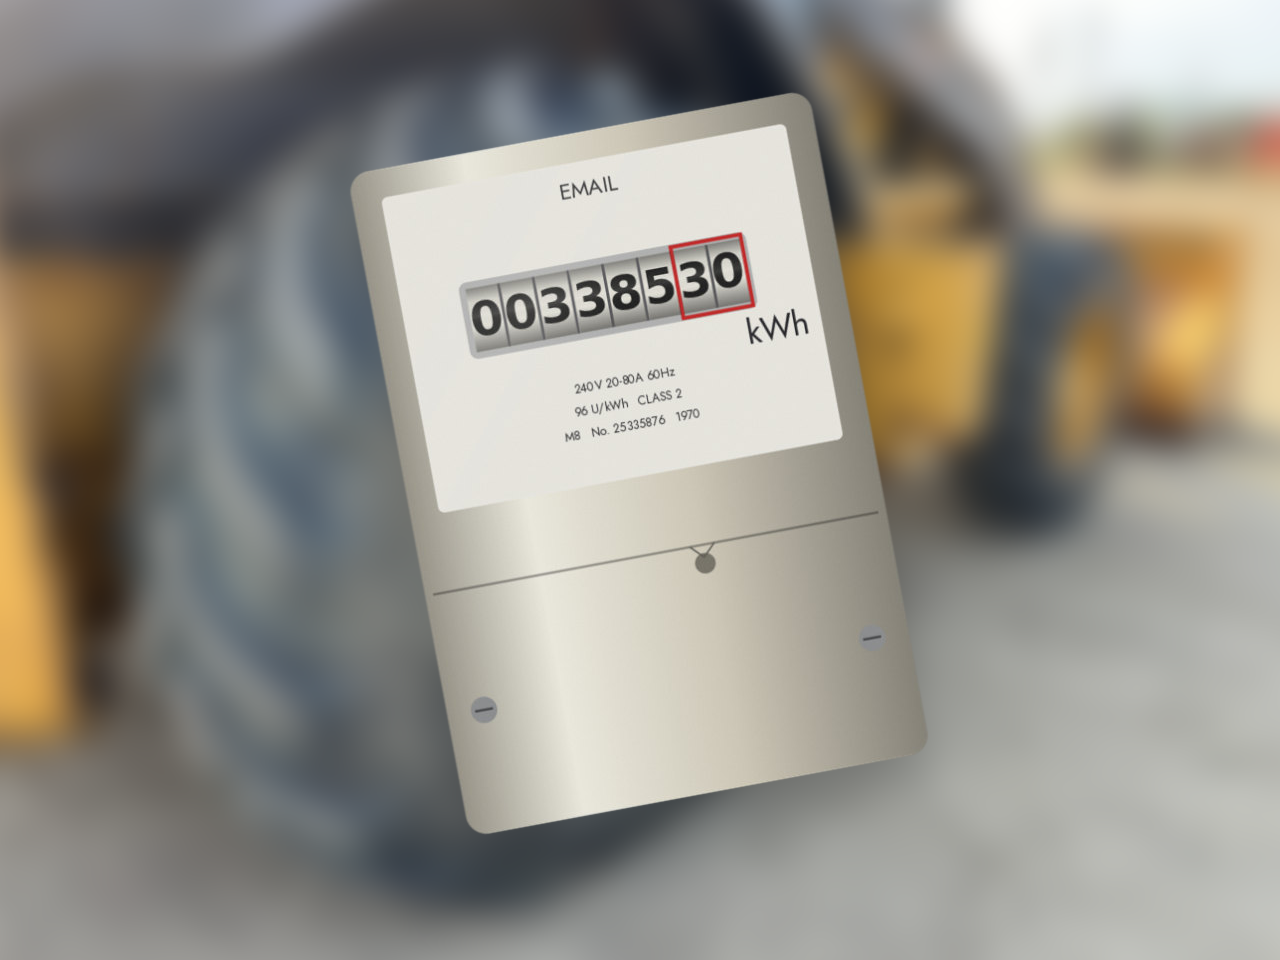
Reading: value=3385.30 unit=kWh
